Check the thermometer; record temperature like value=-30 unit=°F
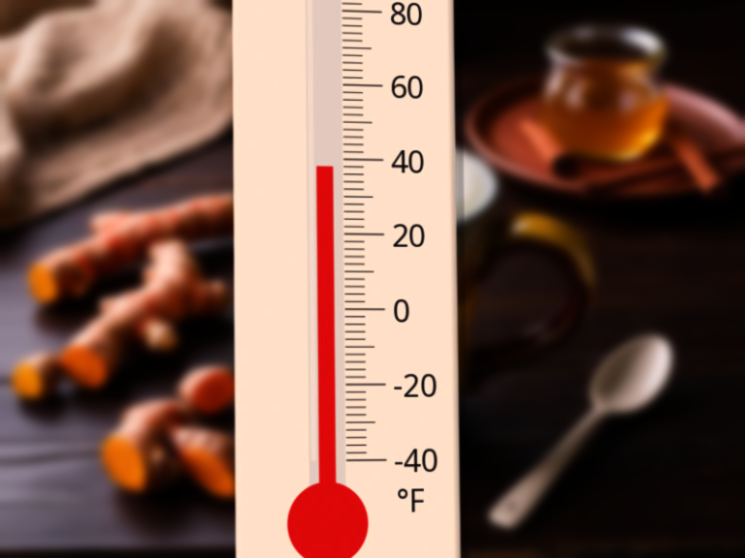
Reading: value=38 unit=°F
